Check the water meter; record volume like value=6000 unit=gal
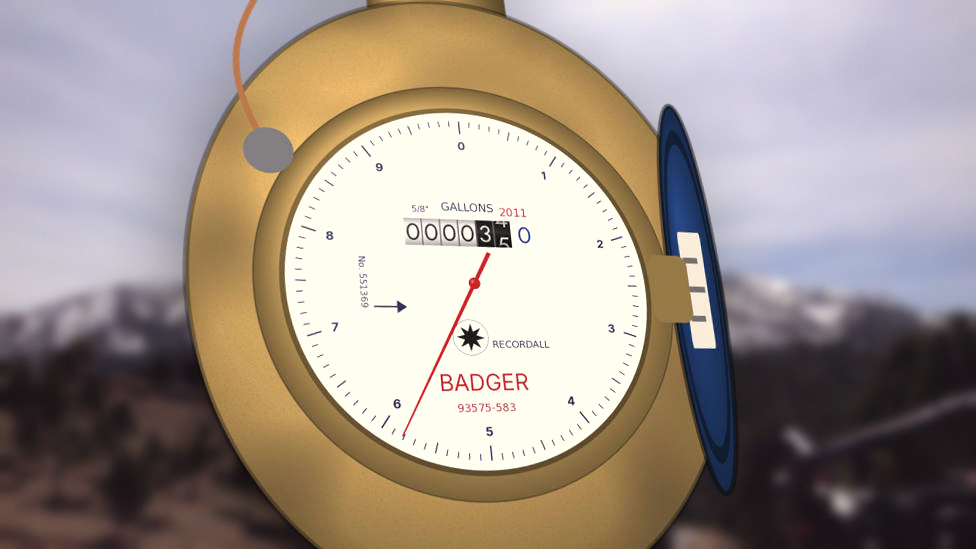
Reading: value=345.8 unit=gal
